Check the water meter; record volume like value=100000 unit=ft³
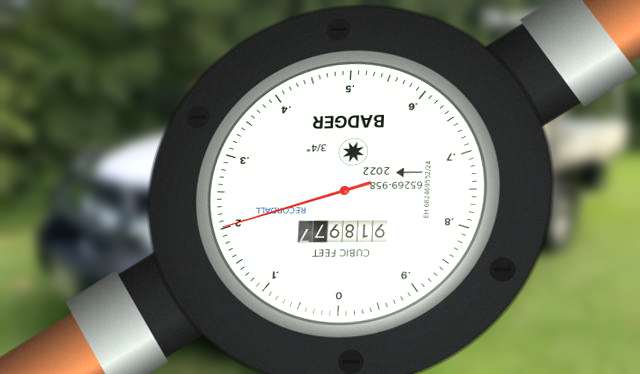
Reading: value=918977.20 unit=ft³
